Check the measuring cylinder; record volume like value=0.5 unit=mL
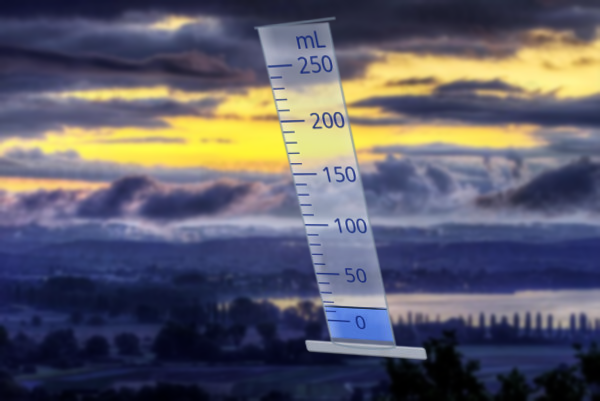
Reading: value=15 unit=mL
